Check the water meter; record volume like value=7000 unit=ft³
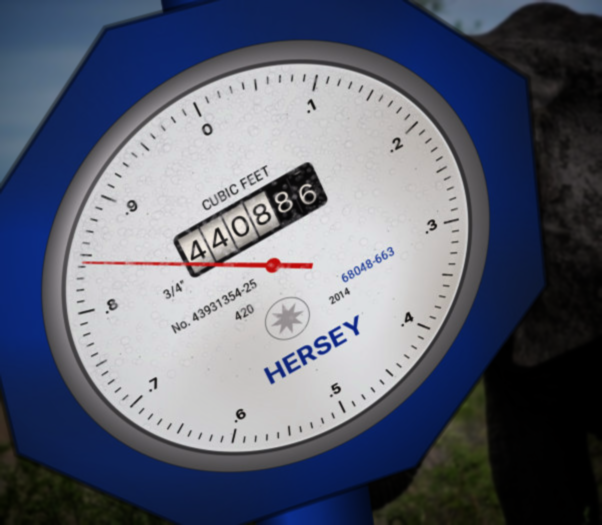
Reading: value=440885.84 unit=ft³
